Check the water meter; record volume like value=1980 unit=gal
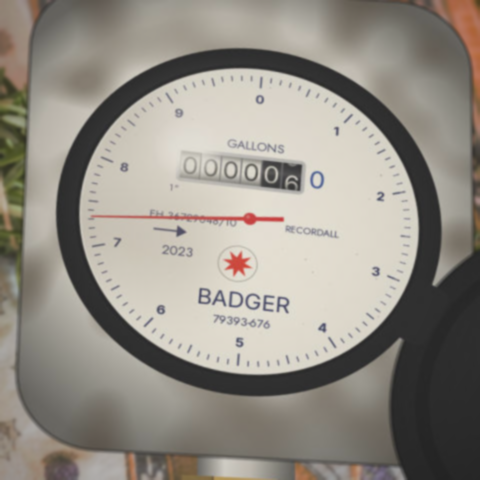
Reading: value=57.3 unit=gal
